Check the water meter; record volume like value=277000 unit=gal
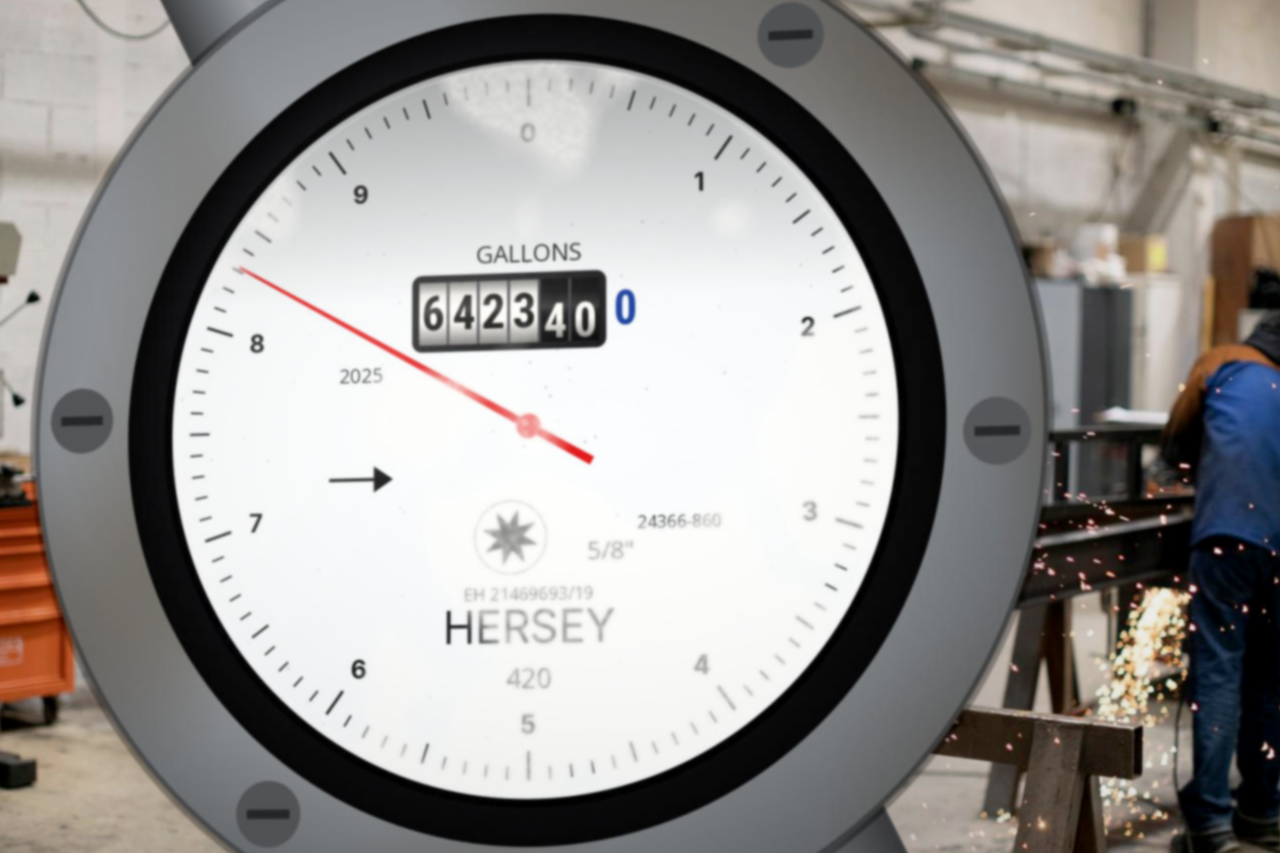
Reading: value=6423398.3 unit=gal
